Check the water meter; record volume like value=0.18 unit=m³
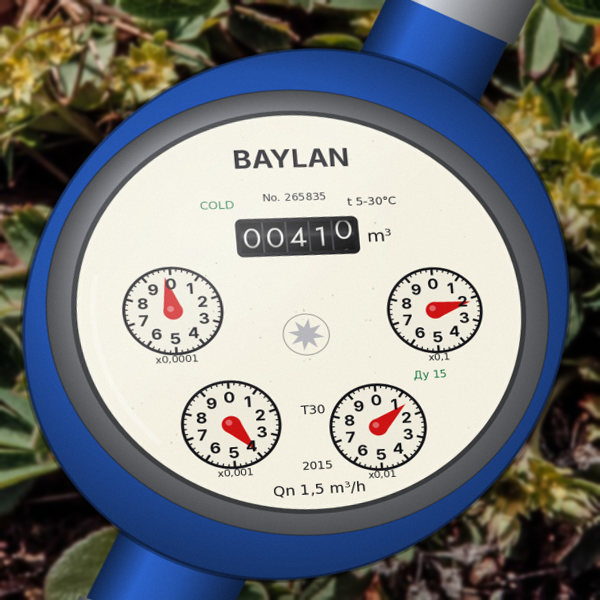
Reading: value=410.2139 unit=m³
